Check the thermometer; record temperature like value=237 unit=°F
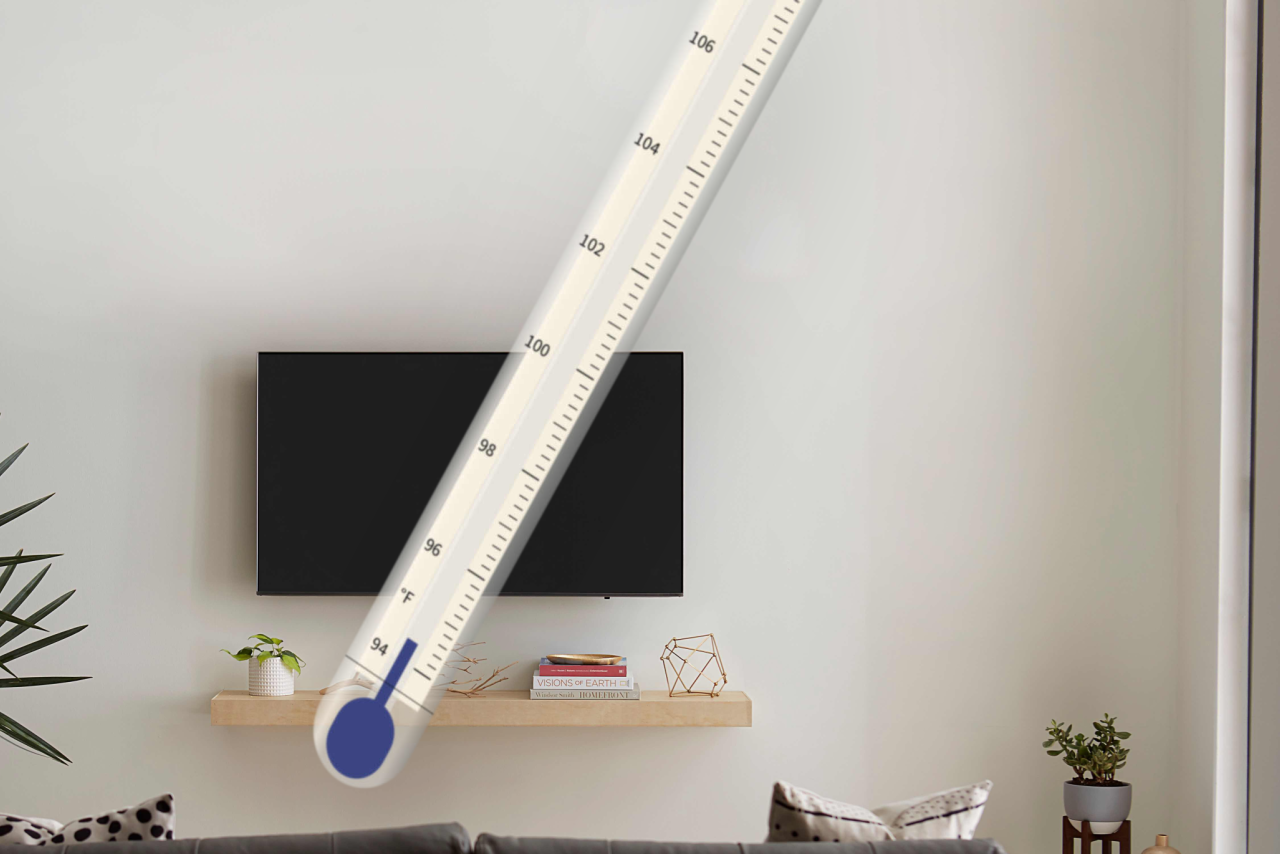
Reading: value=94.4 unit=°F
